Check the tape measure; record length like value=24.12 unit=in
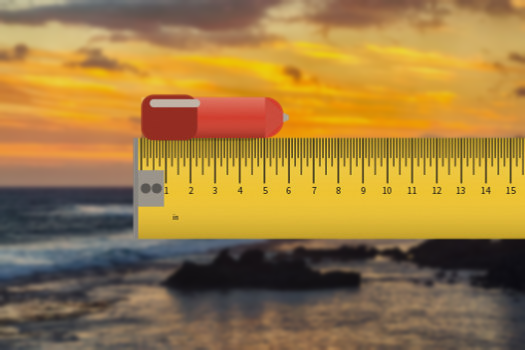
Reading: value=6 unit=in
